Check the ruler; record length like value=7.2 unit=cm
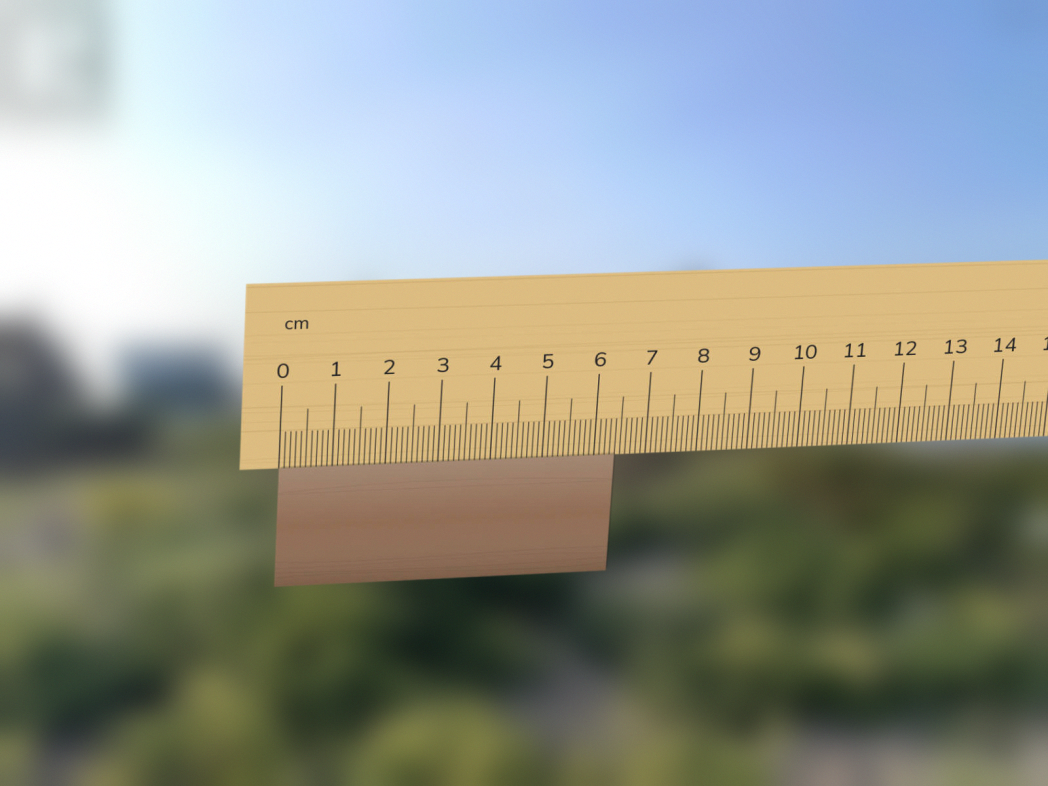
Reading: value=6.4 unit=cm
